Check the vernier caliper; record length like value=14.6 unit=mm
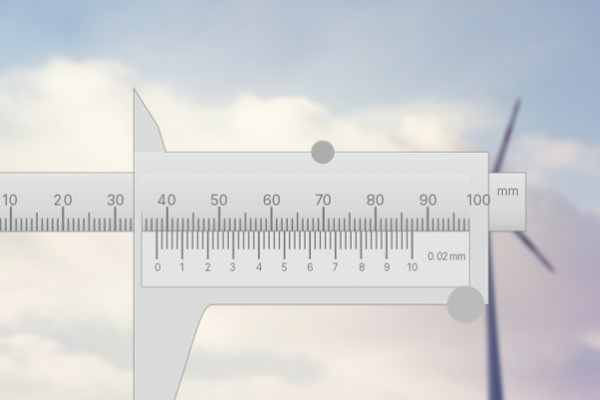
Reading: value=38.0 unit=mm
